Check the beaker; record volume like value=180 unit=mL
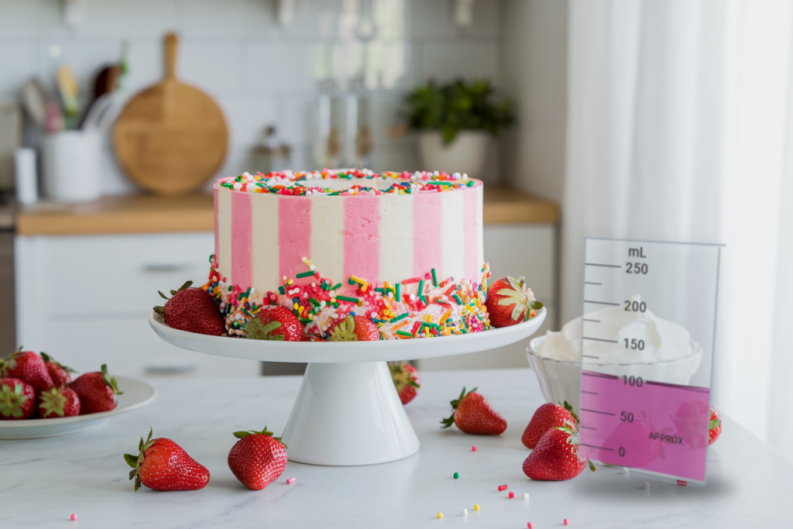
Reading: value=100 unit=mL
